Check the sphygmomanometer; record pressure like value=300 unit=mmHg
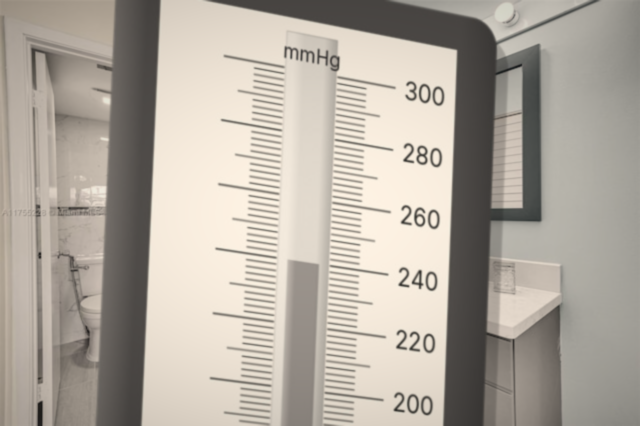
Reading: value=240 unit=mmHg
